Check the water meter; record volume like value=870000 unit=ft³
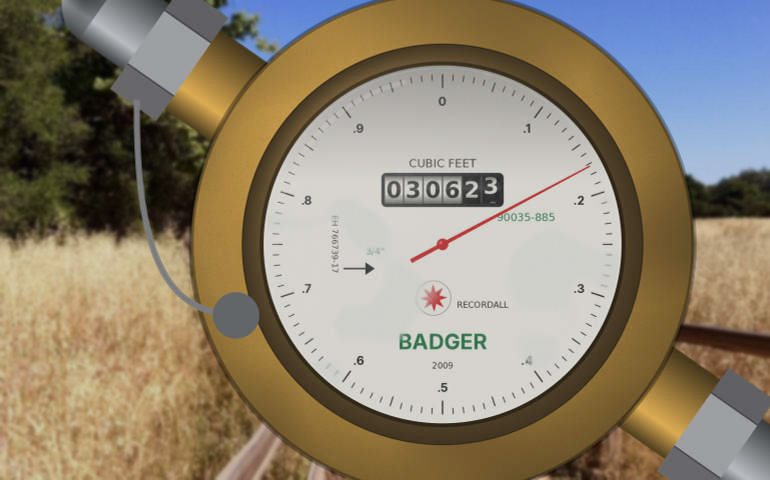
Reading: value=30623.17 unit=ft³
